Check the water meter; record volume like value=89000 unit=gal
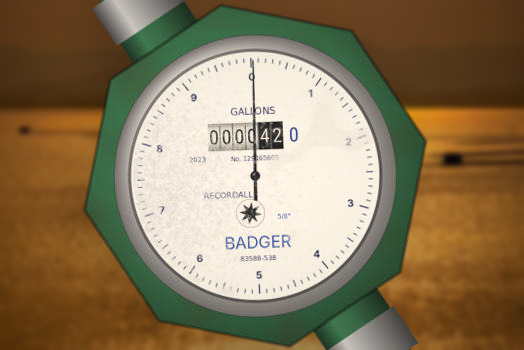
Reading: value=420.0 unit=gal
